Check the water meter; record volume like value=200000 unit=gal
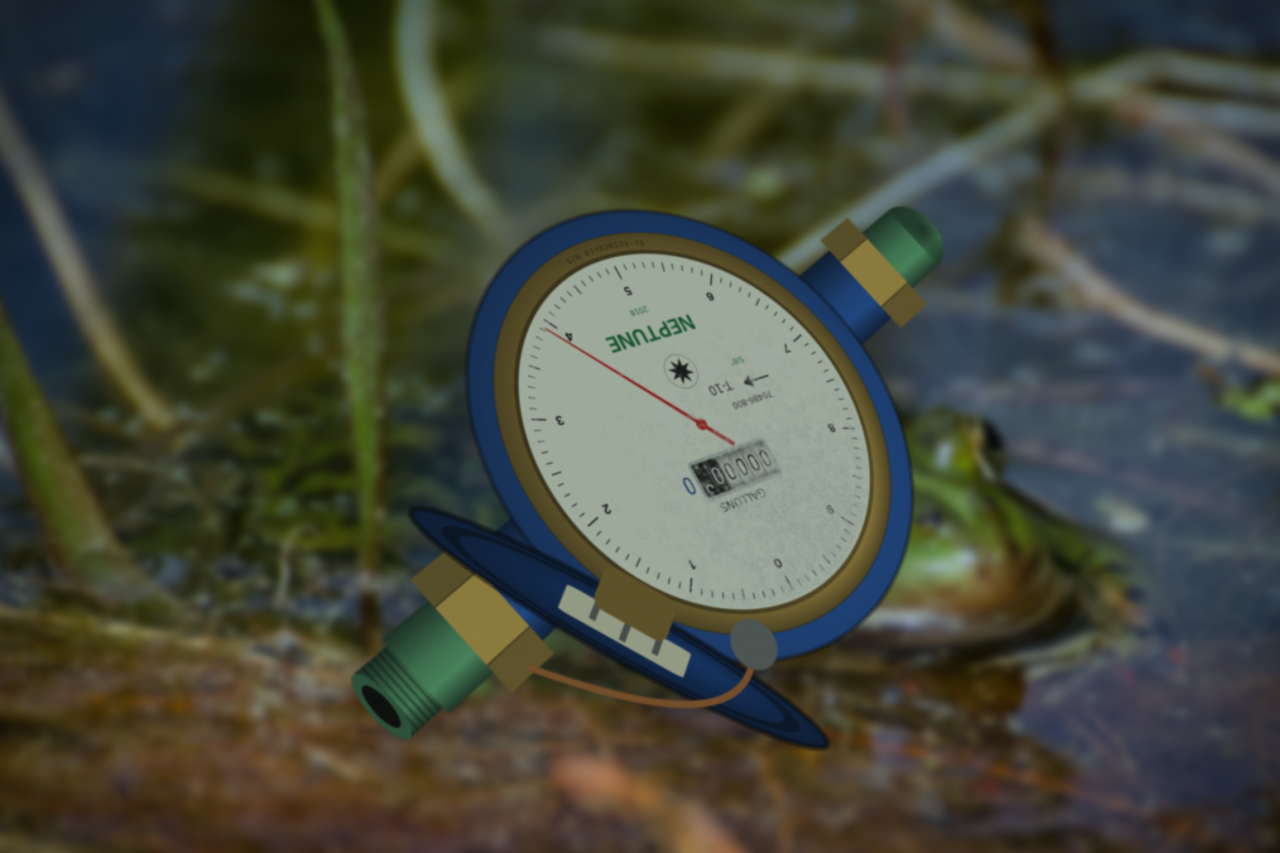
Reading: value=33.9 unit=gal
